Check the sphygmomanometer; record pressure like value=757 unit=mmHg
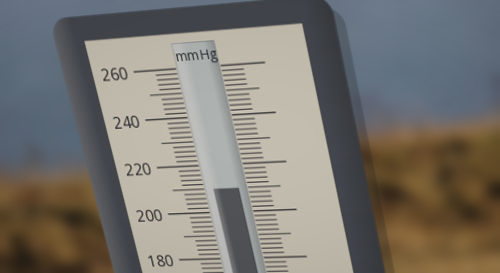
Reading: value=210 unit=mmHg
